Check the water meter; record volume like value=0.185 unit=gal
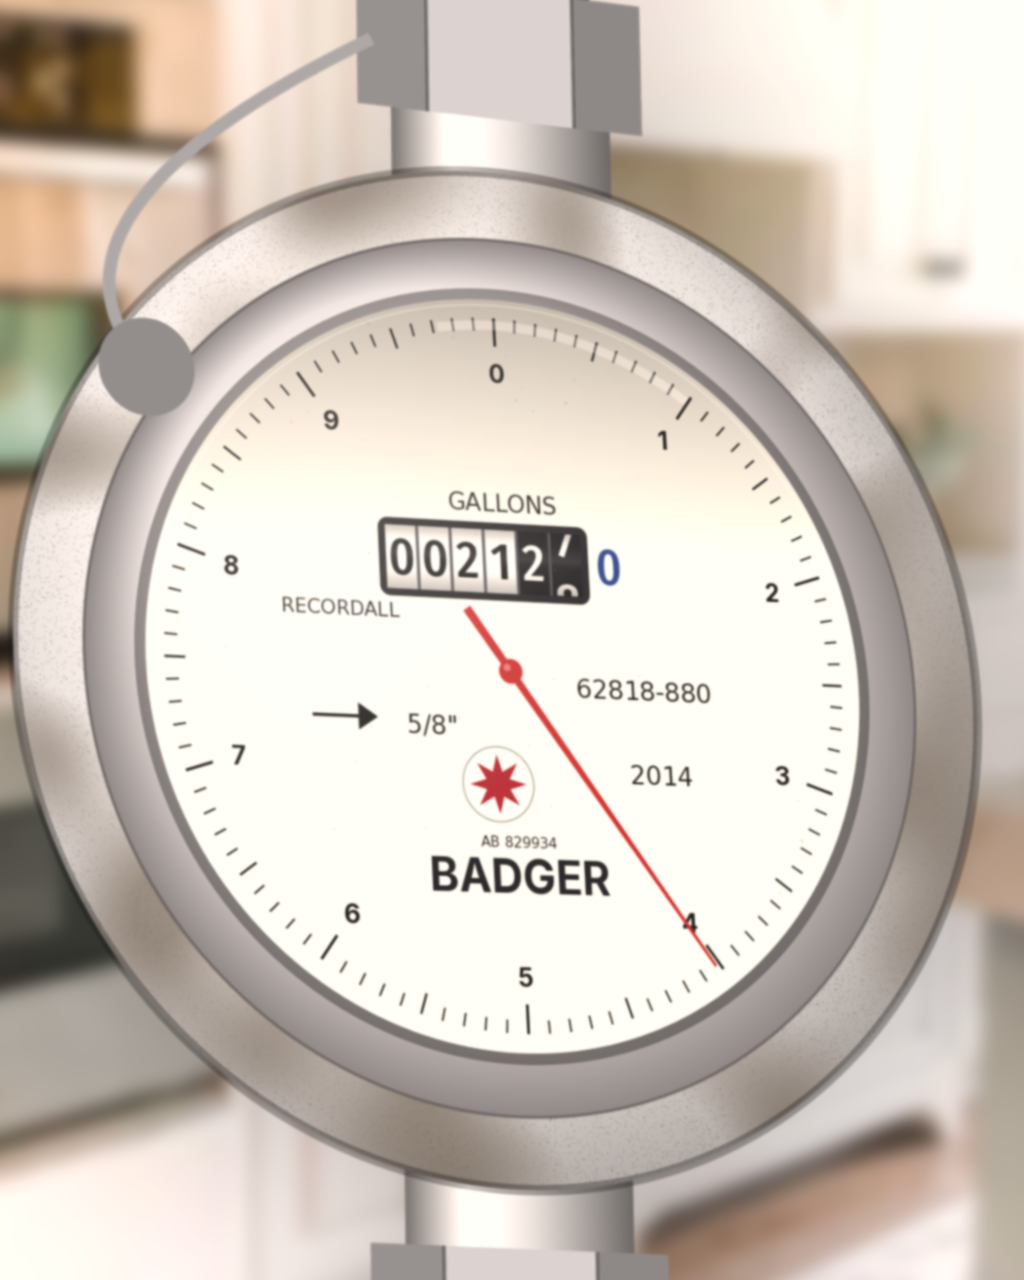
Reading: value=21274.0 unit=gal
